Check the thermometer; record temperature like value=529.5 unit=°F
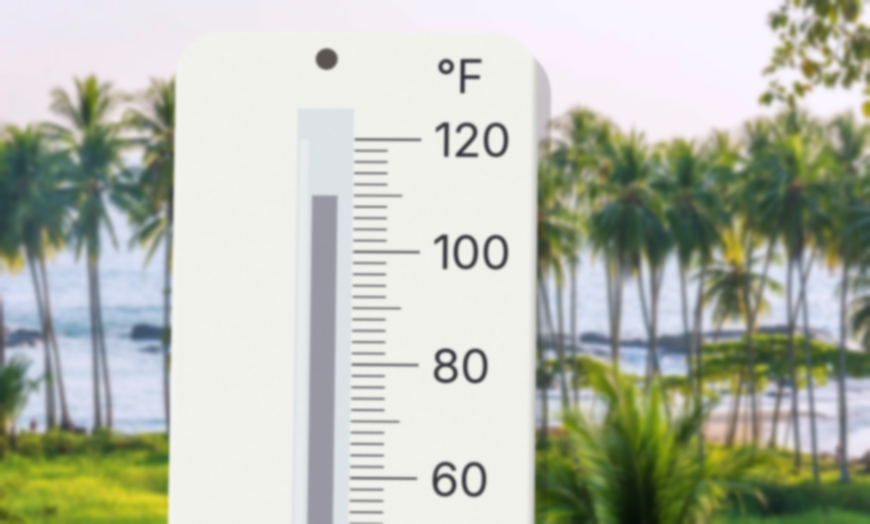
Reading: value=110 unit=°F
